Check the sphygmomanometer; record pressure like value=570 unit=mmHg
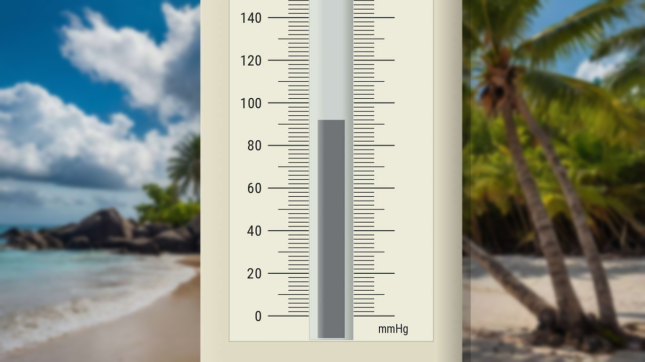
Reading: value=92 unit=mmHg
